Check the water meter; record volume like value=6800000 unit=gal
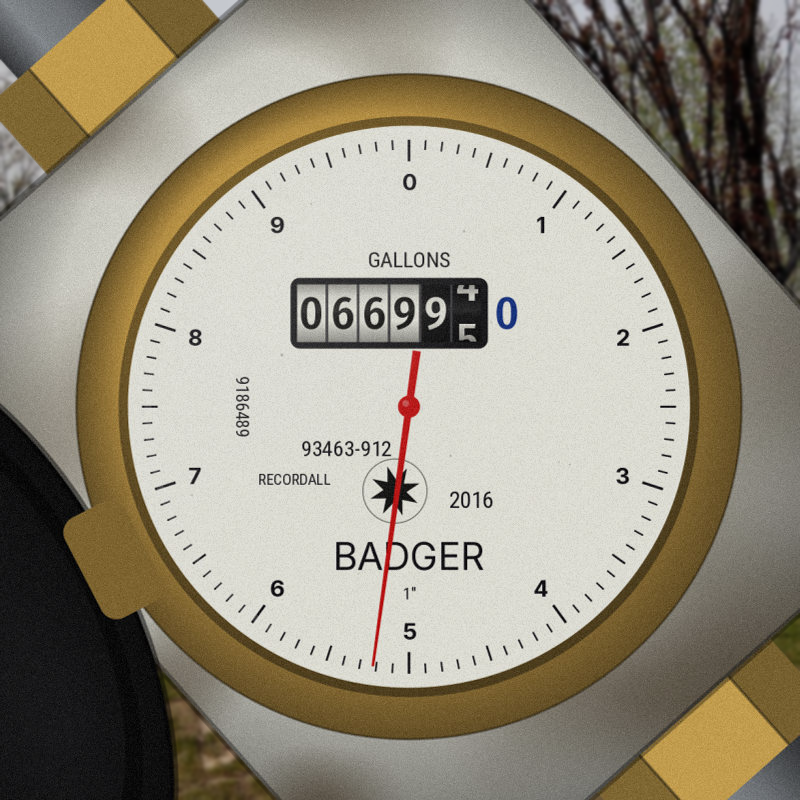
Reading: value=669945.2 unit=gal
